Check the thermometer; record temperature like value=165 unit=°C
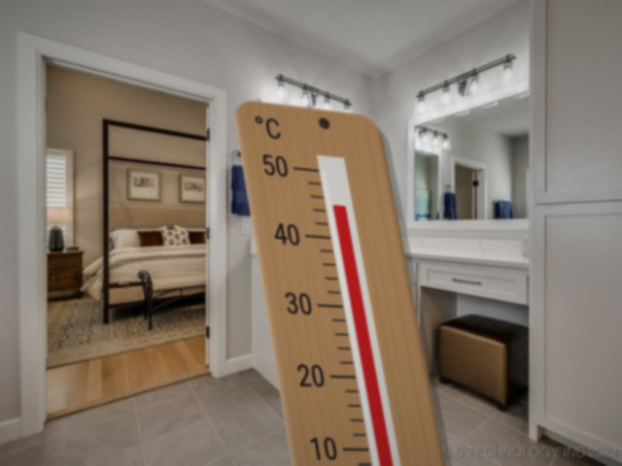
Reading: value=45 unit=°C
